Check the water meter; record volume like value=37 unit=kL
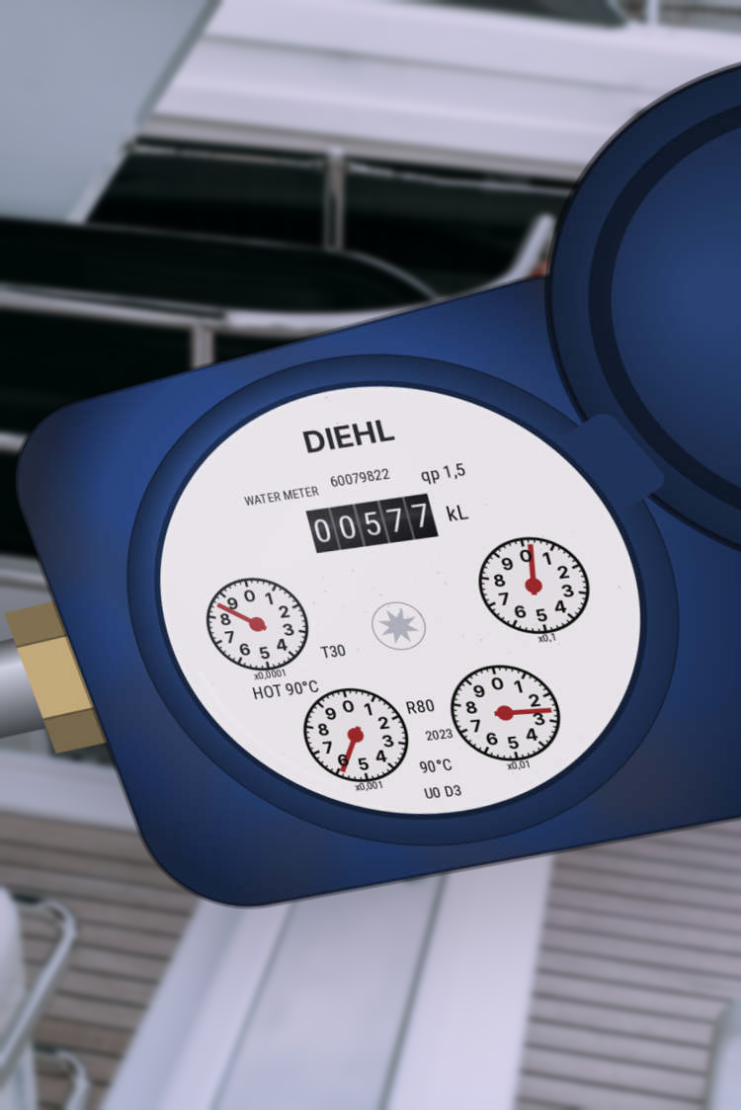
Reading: value=577.0258 unit=kL
